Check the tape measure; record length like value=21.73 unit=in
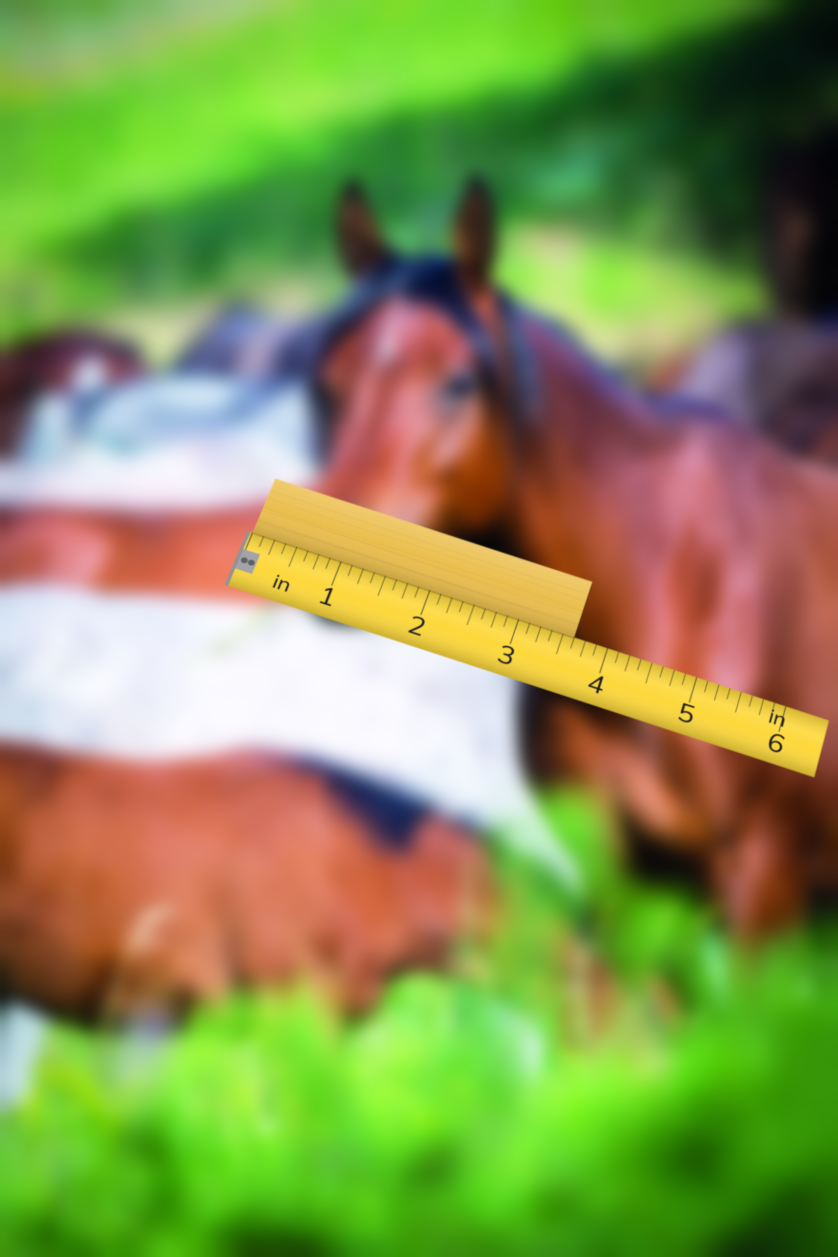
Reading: value=3.625 unit=in
